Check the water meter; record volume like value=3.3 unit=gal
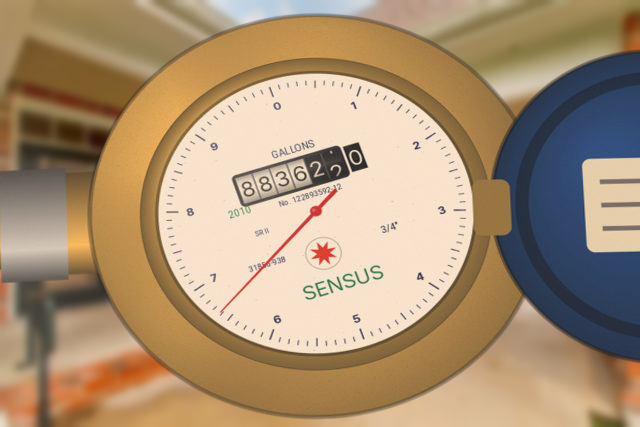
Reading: value=8836216.6 unit=gal
